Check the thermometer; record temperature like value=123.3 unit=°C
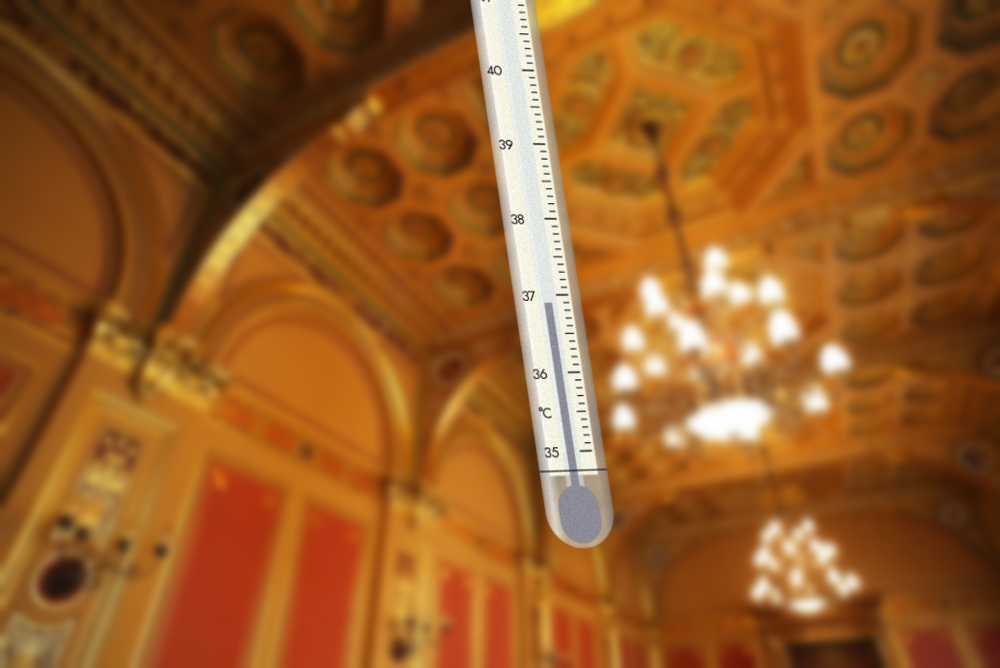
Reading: value=36.9 unit=°C
